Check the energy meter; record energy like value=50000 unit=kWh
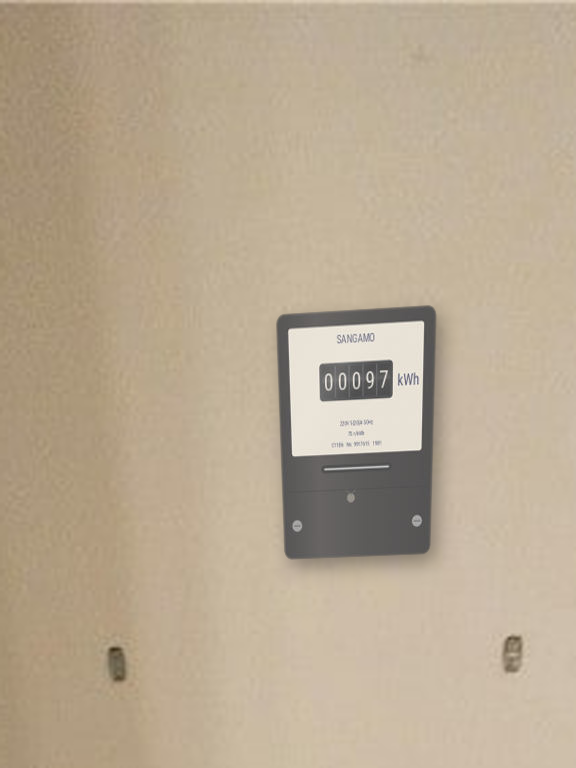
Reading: value=97 unit=kWh
